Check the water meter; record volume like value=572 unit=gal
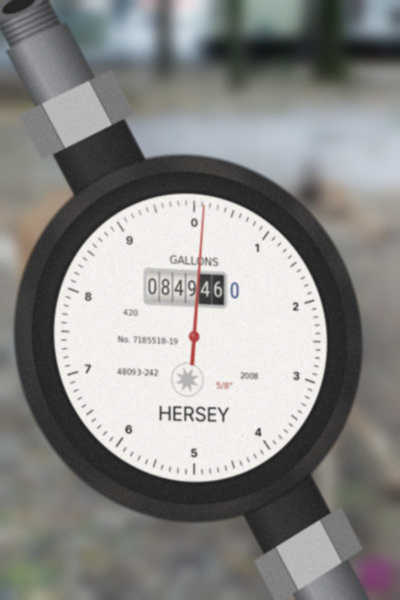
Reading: value=849460.1 unit=gal
